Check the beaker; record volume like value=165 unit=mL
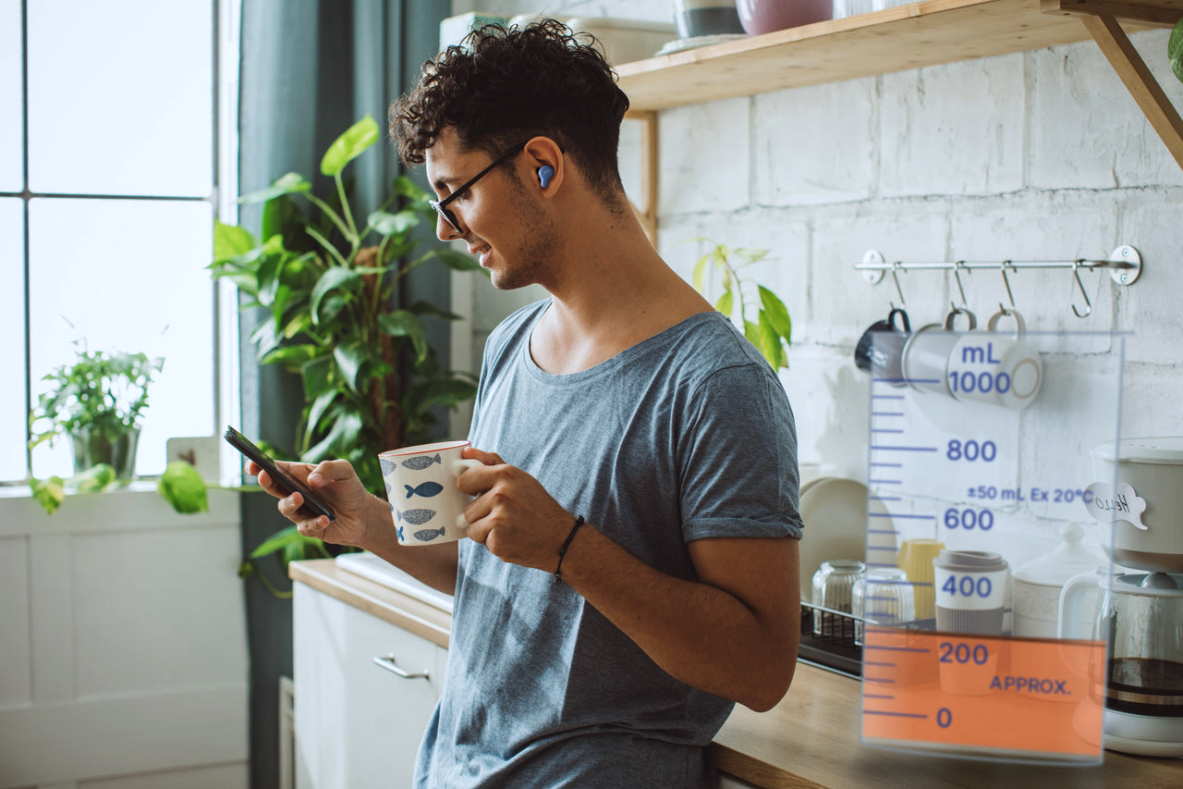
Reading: value=250 unit=mL
